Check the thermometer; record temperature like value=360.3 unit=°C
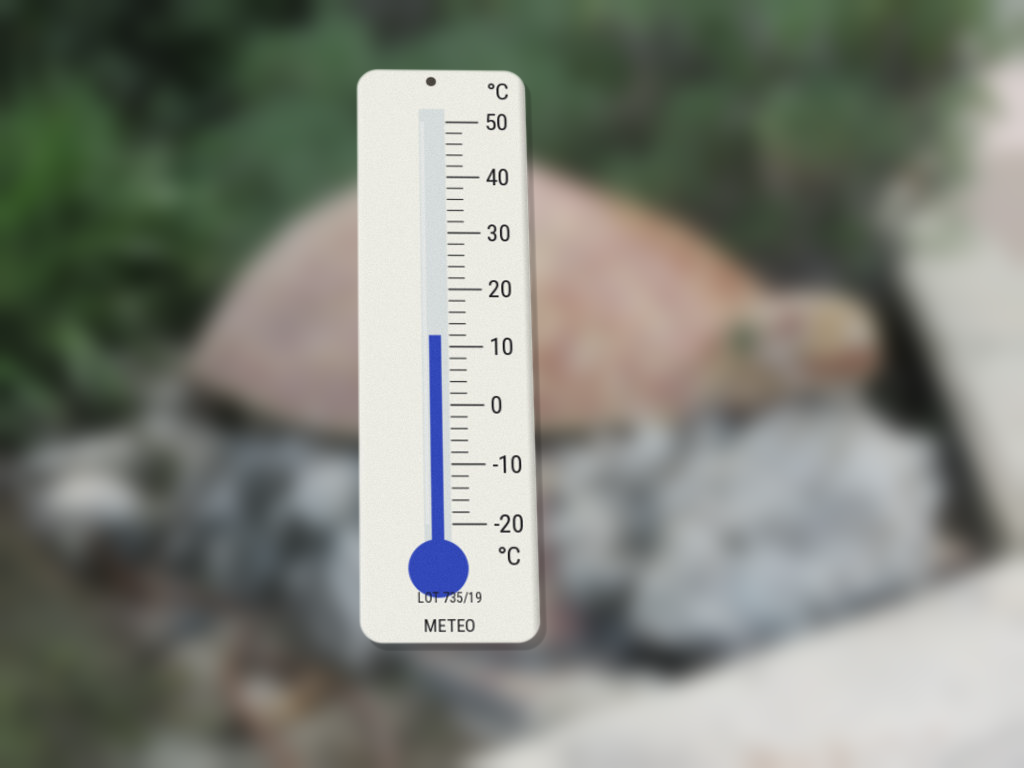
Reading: value=12 unit=°C
